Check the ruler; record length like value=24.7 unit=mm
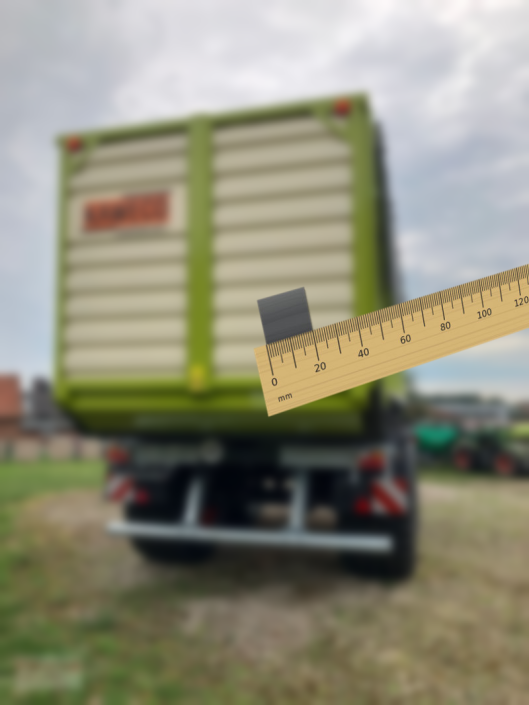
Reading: value=20 unit=mm
